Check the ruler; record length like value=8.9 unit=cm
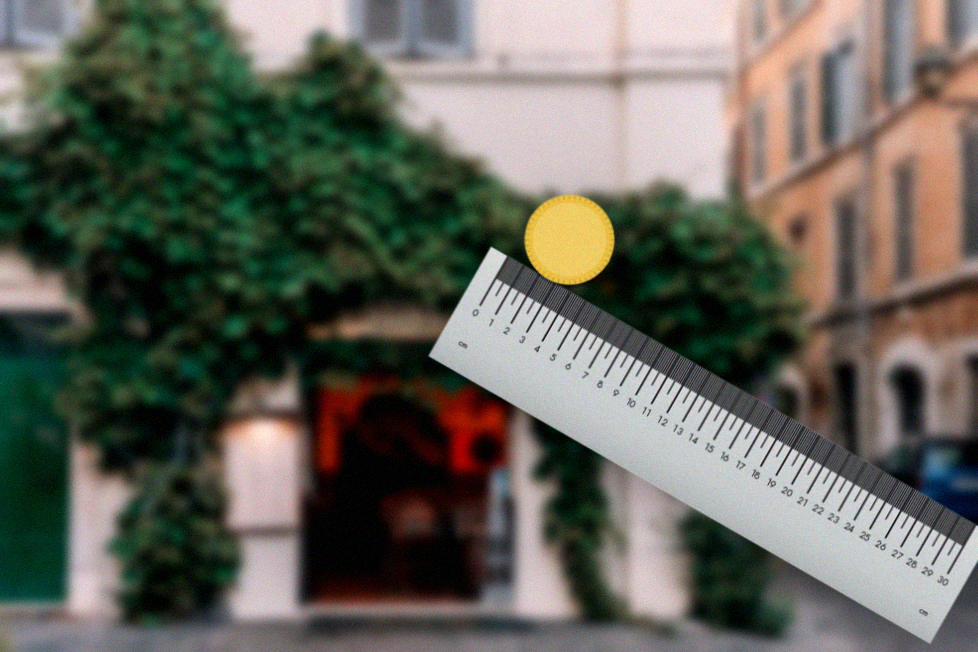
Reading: value=5 unit=cm
